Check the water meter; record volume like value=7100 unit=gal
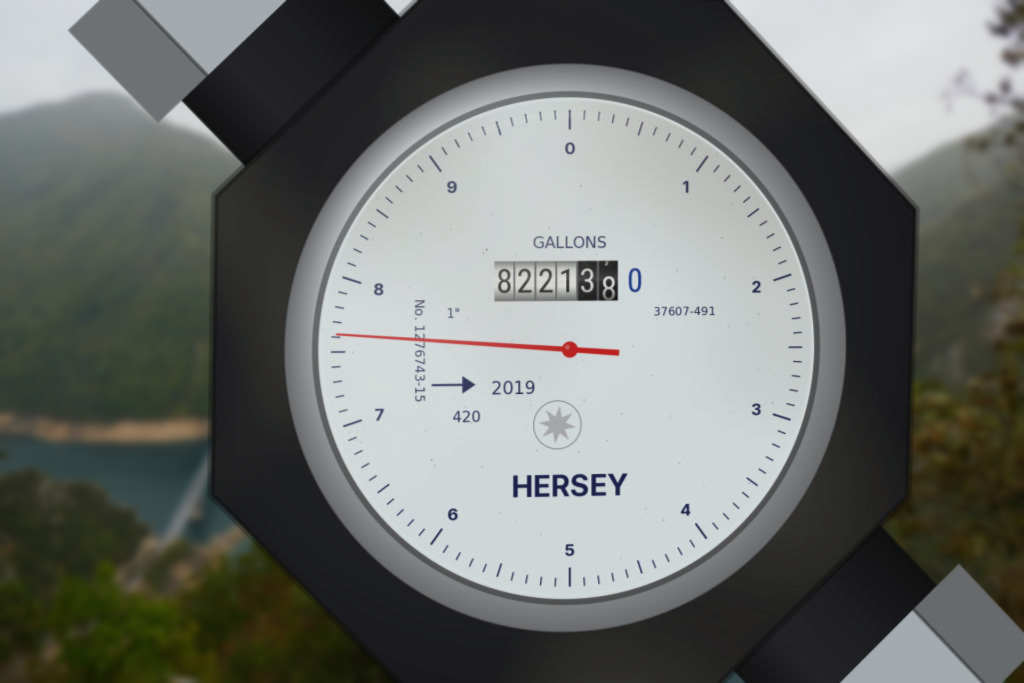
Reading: value=8221377.6 unit=gal
